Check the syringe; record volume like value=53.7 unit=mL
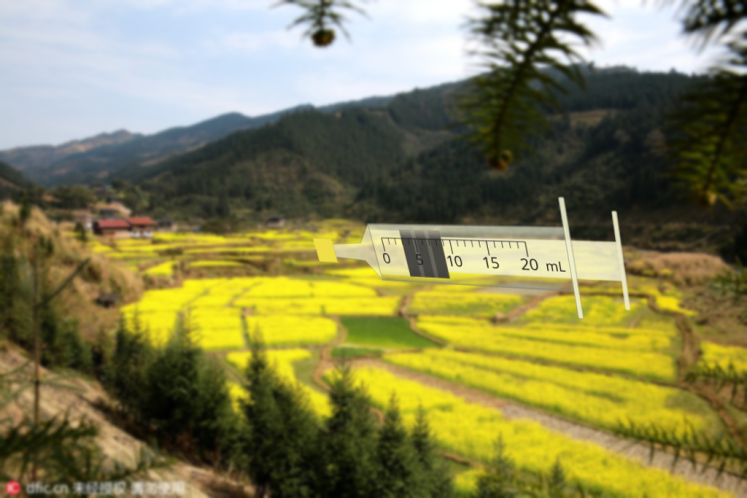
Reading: value=3 unit=mL
